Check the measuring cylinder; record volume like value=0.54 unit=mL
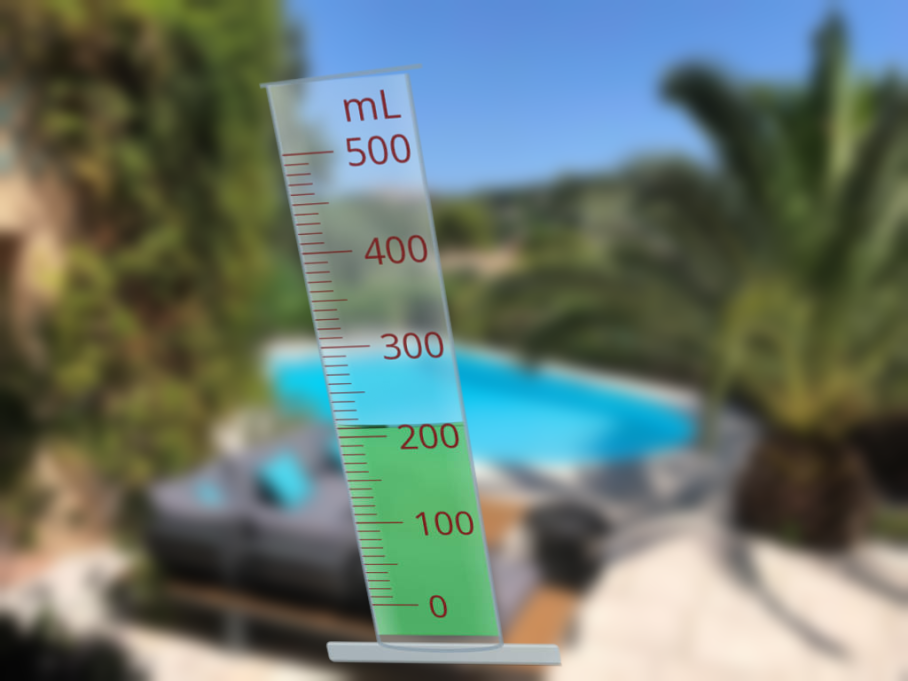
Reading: value=210 unit=mL
